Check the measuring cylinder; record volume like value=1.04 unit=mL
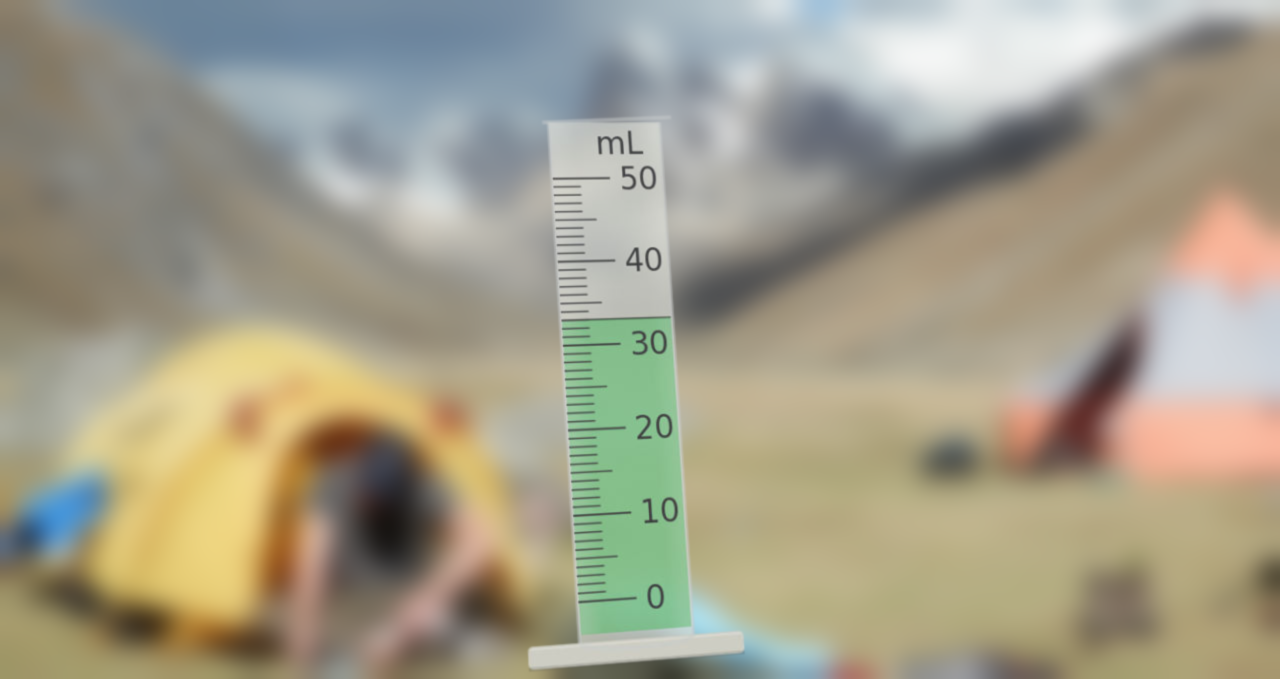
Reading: value=33 unit=mL
